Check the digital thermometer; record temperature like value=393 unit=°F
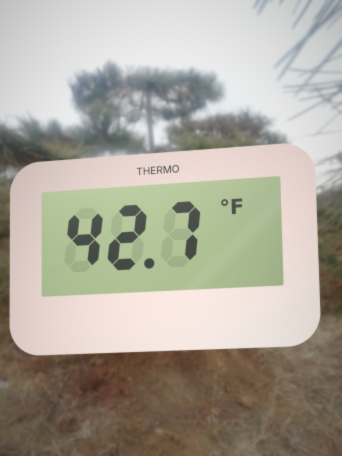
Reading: value=42.7 unit=°F
